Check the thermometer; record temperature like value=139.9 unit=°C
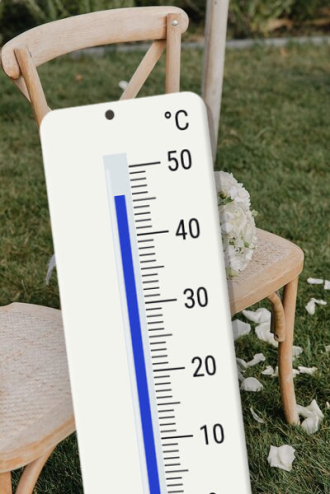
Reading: value=46 unit=°C
